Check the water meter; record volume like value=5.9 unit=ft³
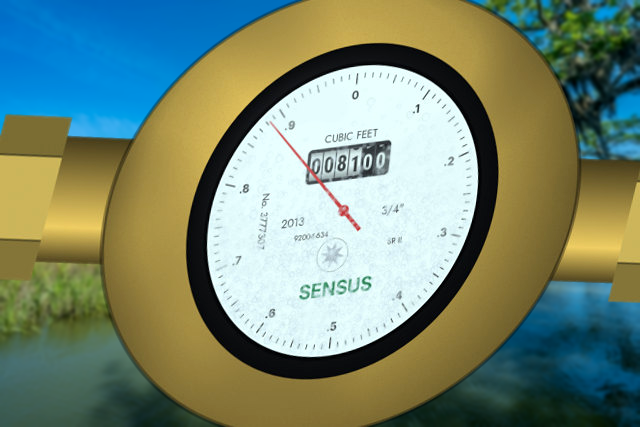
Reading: value=8099.88 unit=ft³
